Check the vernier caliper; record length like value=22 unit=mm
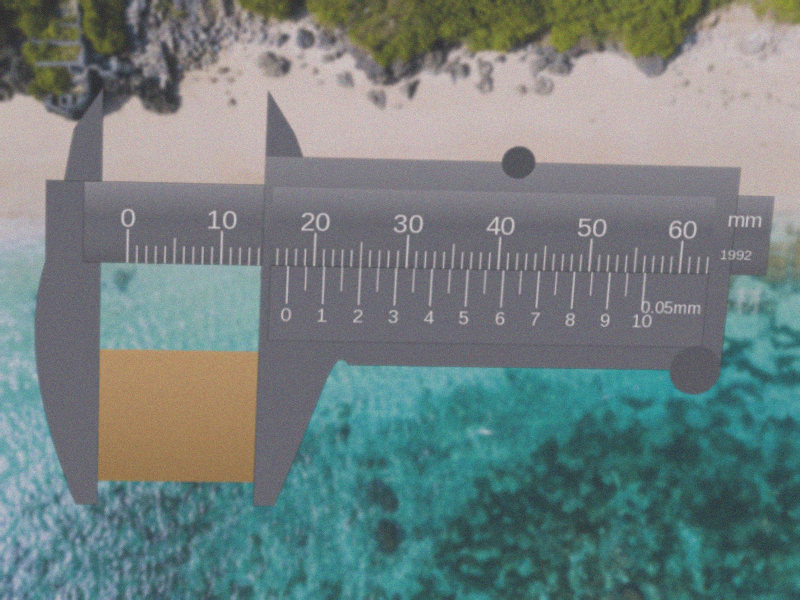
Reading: value=17.2 unit=mm
